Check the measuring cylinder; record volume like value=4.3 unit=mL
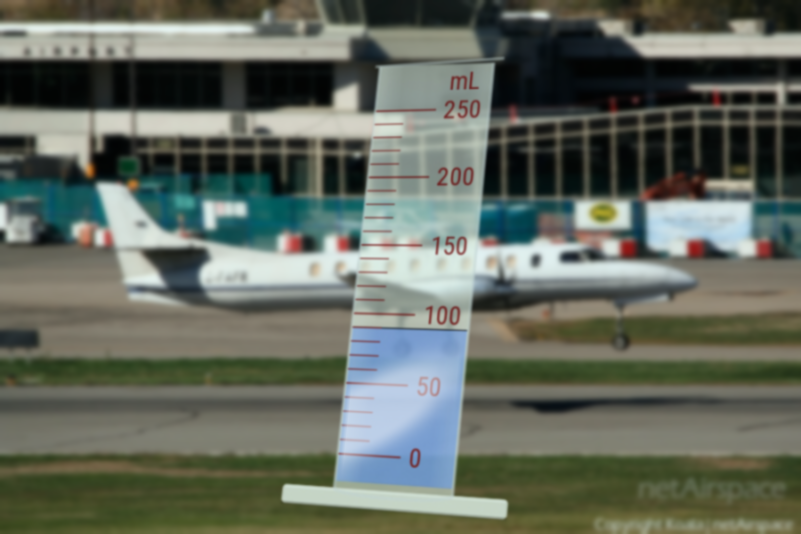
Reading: value=90 unit=mL
